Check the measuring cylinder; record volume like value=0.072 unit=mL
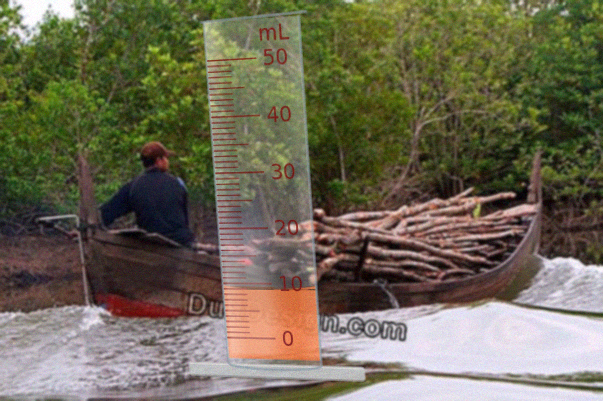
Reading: value=9 unit=mL
